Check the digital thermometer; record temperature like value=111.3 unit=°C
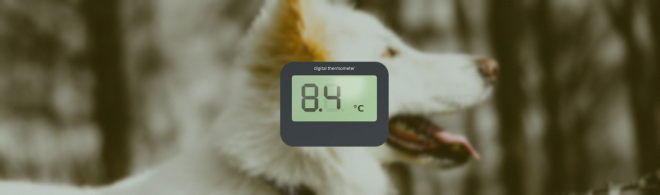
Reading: value=8.4 unit=°C
